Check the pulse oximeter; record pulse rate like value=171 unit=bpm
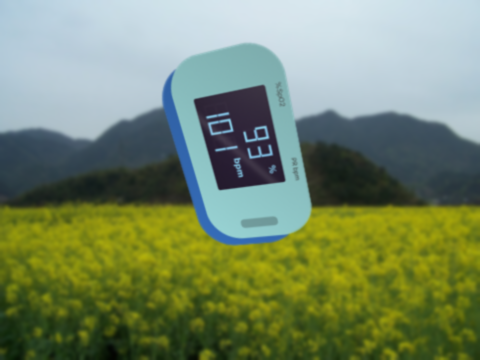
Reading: value=101 unit=bpm
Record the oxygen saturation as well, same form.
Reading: value=93 unit=%
